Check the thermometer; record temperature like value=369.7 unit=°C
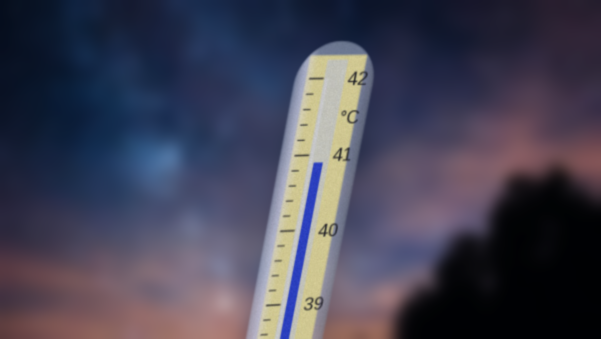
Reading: value=40.9 unit=°C
